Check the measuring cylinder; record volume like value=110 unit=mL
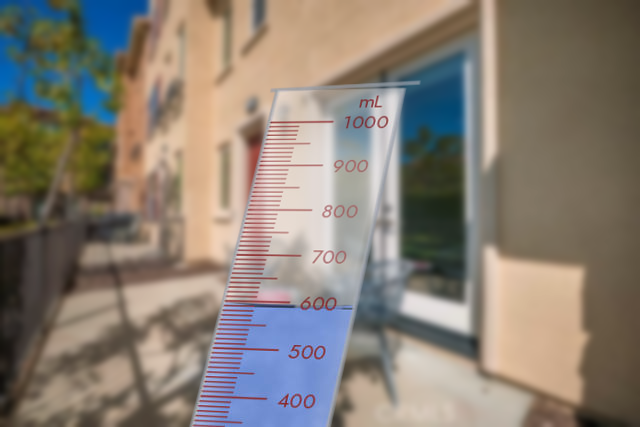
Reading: value=590 unit=mL
